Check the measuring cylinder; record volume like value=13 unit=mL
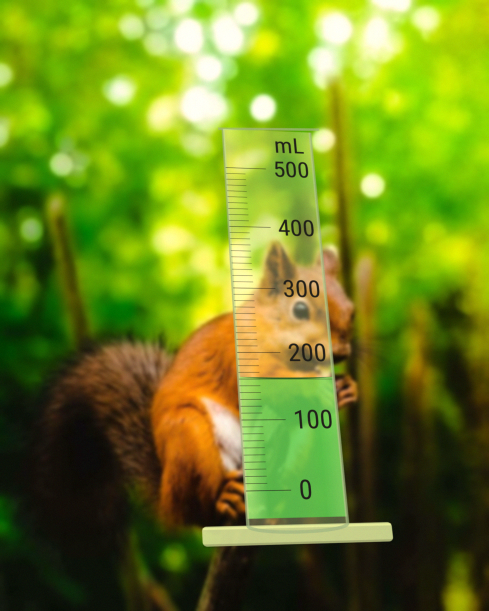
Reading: value=160 unit=mL
